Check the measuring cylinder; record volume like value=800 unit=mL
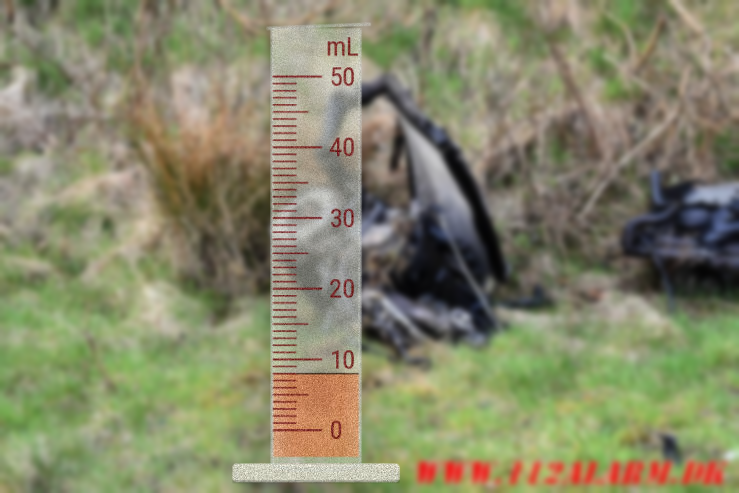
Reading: value=8 unit=mL
